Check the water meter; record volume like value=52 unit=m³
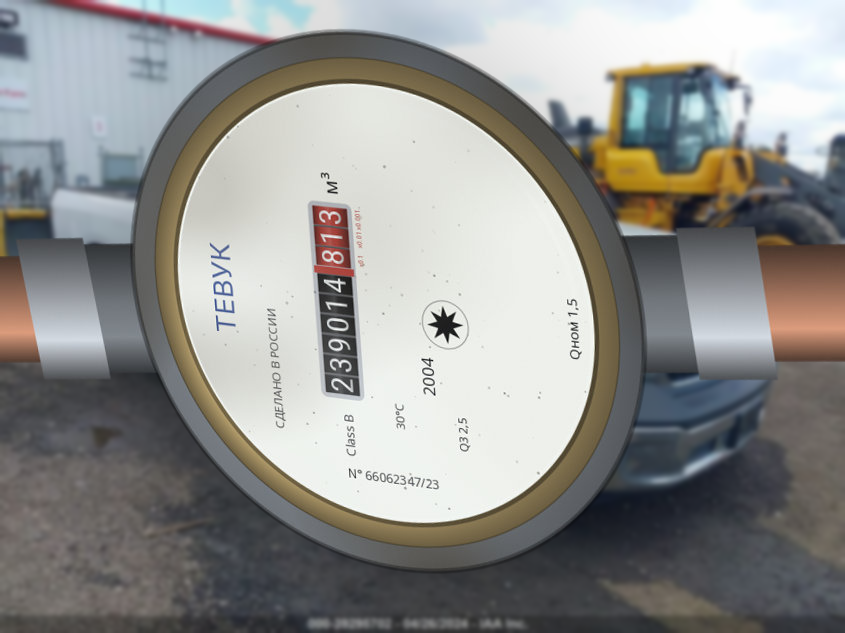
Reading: value=239014.813 unit=m³
